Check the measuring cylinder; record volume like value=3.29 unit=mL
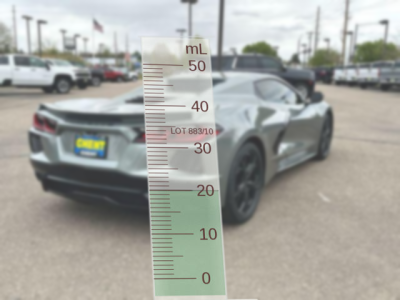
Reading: value=20 unit=mL
